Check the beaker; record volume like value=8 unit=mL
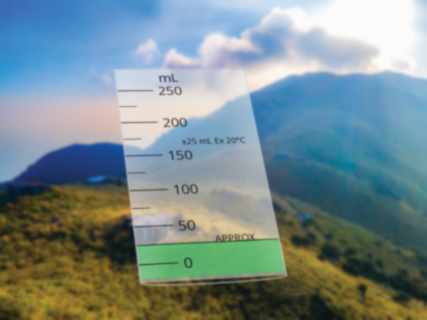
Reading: value=25 unit=mL
